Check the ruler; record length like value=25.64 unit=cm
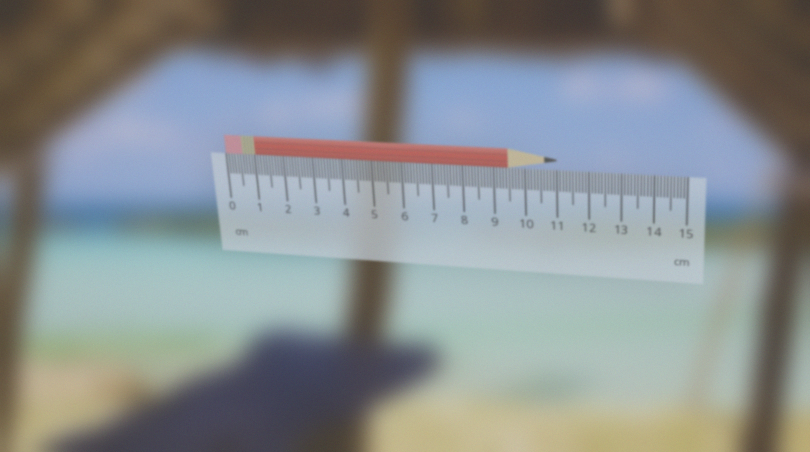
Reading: value=11 unit=cm
